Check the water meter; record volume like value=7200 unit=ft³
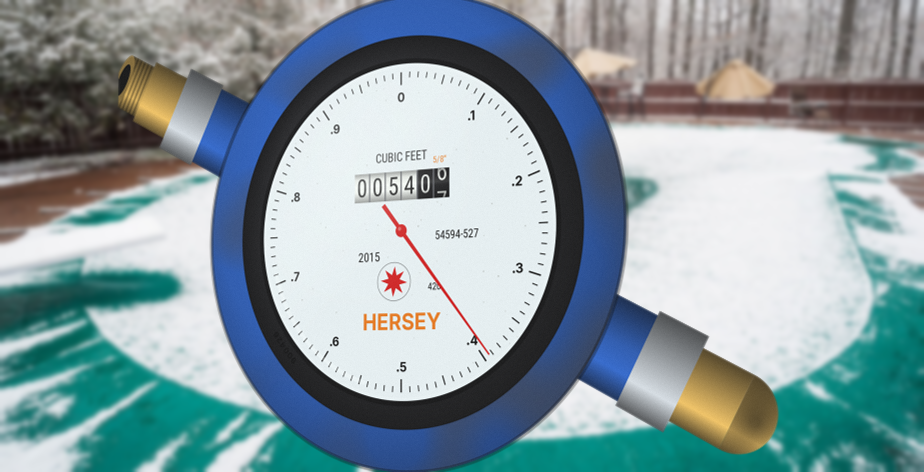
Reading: value=5406.39 unit=ft³
